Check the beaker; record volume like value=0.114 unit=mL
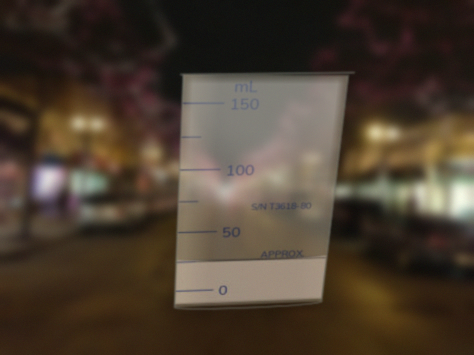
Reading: value=25 unit=mL
